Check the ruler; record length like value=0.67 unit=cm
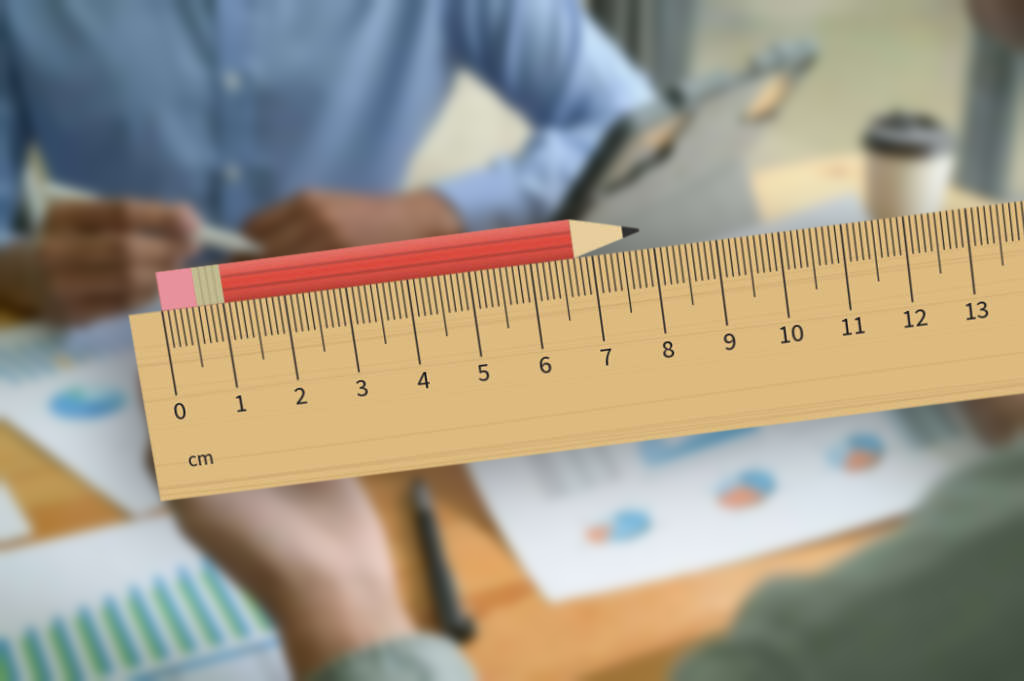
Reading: value=7.8 unit=cm
